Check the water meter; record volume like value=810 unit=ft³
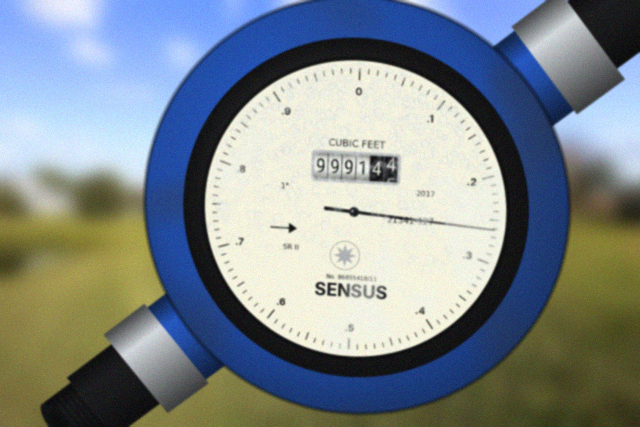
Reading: value=999144.26 unit=ft³
